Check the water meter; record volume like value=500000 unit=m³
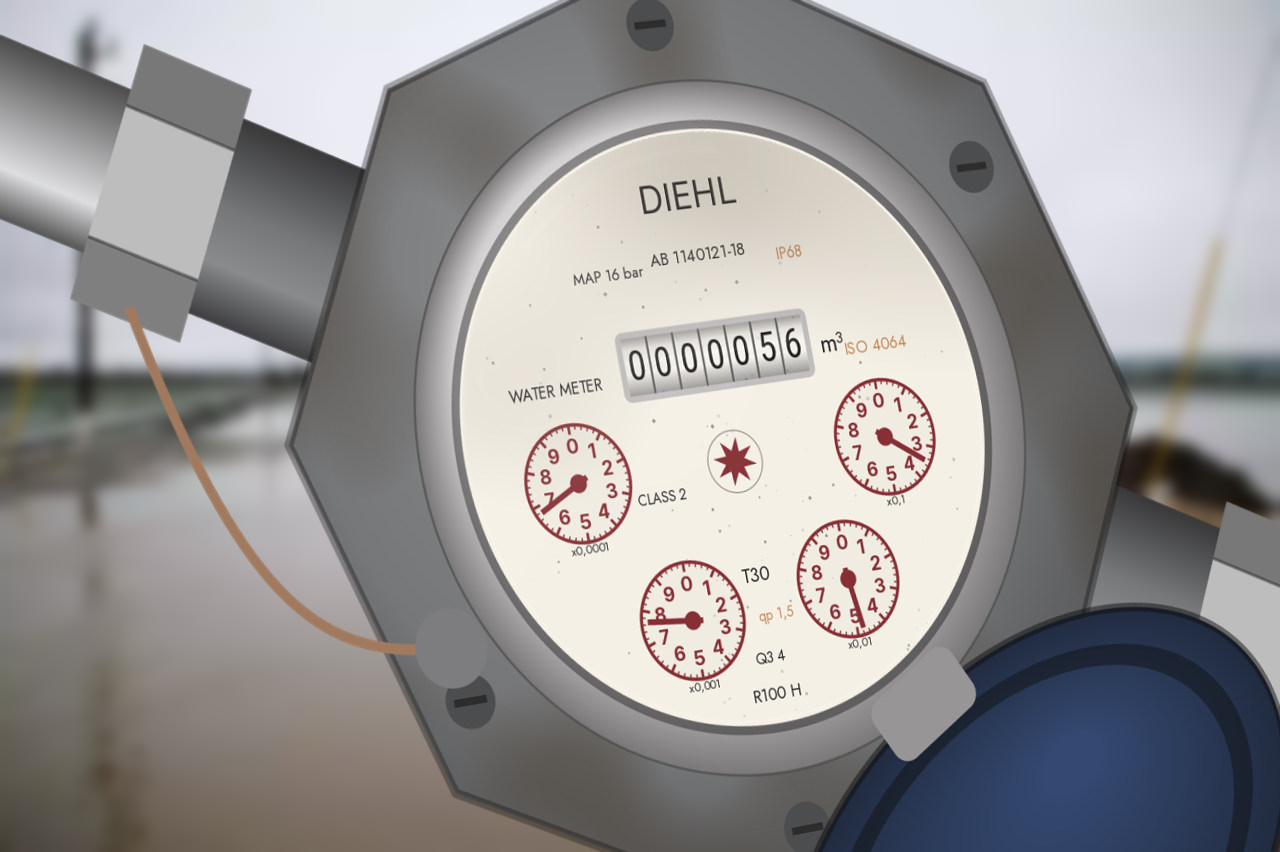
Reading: value=56.3476 unit=m³
